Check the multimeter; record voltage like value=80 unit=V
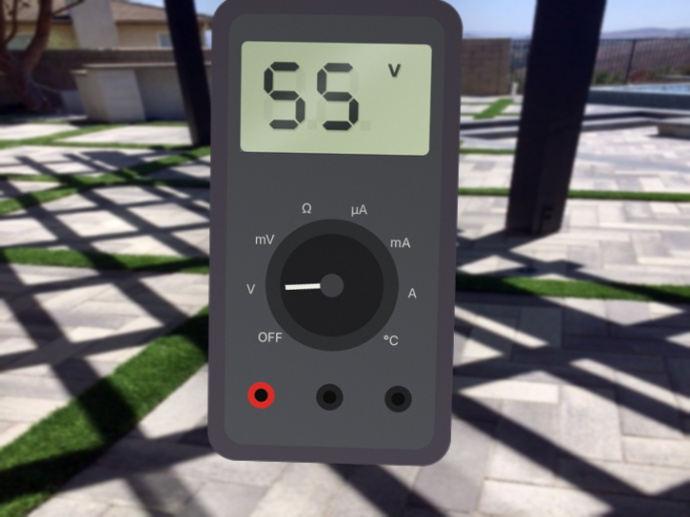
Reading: value=55 unit=V
